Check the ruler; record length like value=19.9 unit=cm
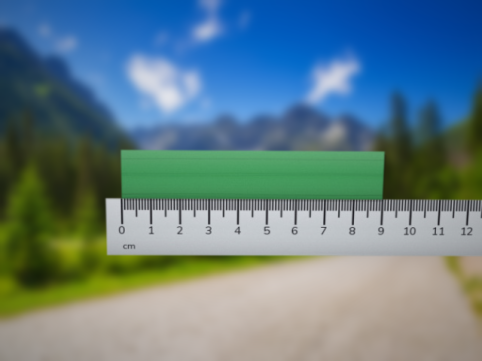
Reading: value=9 unit=cm
